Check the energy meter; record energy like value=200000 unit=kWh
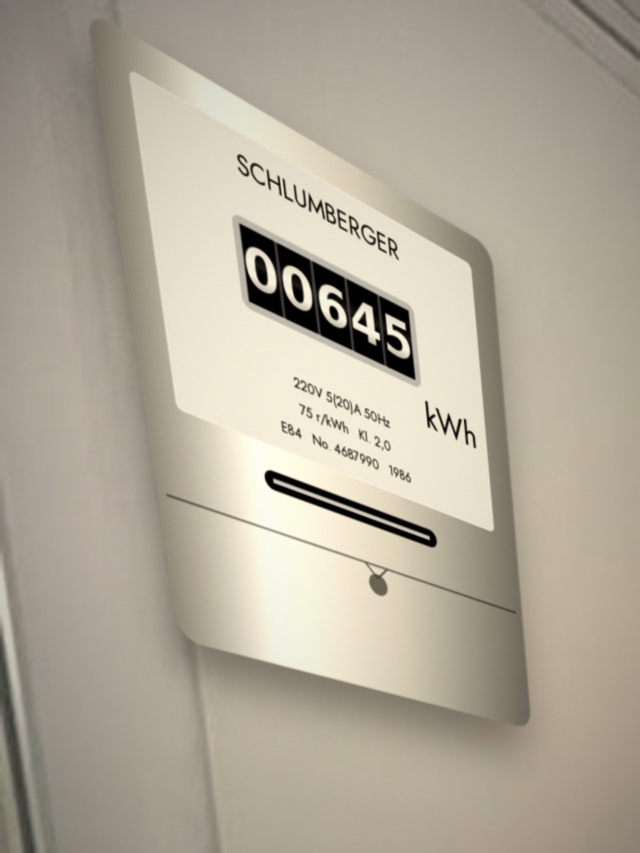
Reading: value=645 unit=kWh
